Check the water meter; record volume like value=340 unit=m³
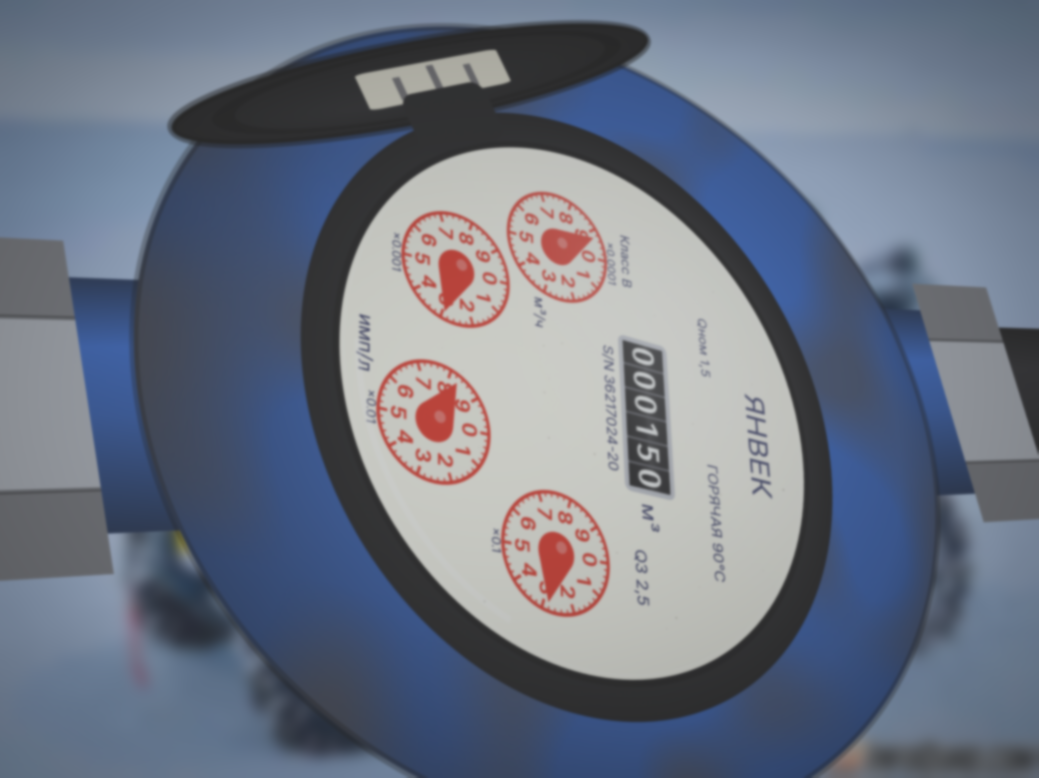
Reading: value=150.2829 unit=m³
